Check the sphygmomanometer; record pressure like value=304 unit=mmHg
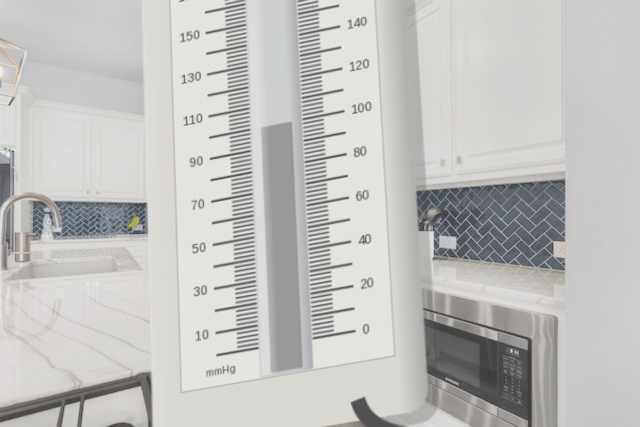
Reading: value=100 unit=mmHg
